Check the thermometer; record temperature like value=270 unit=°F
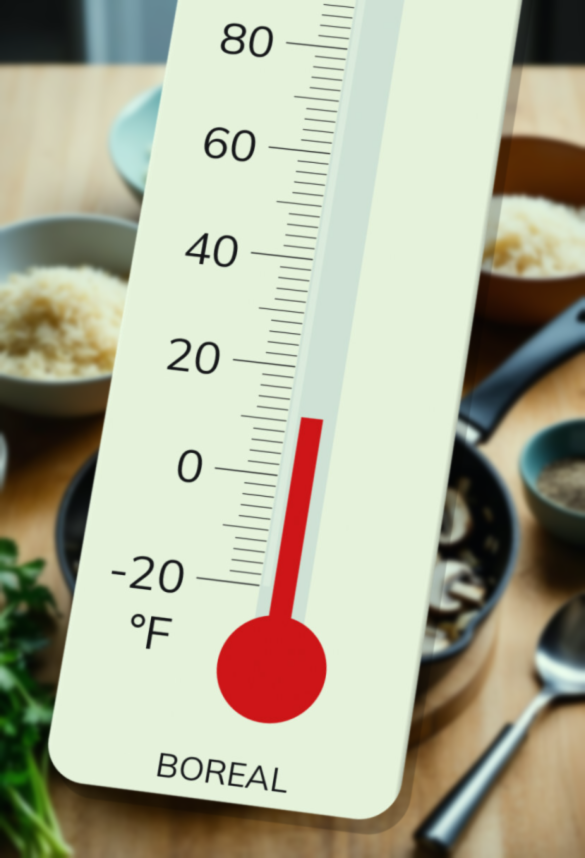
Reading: value=11 unit=°F
